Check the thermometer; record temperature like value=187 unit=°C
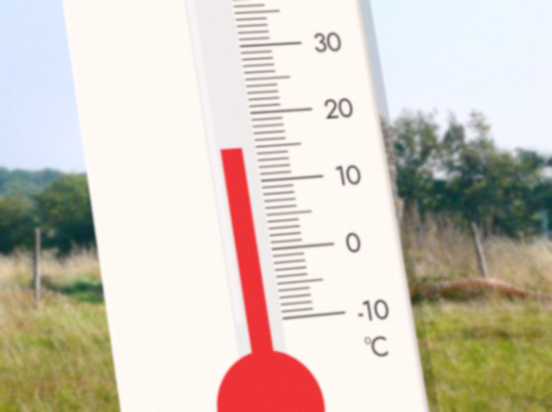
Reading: value=15 unit=°C
